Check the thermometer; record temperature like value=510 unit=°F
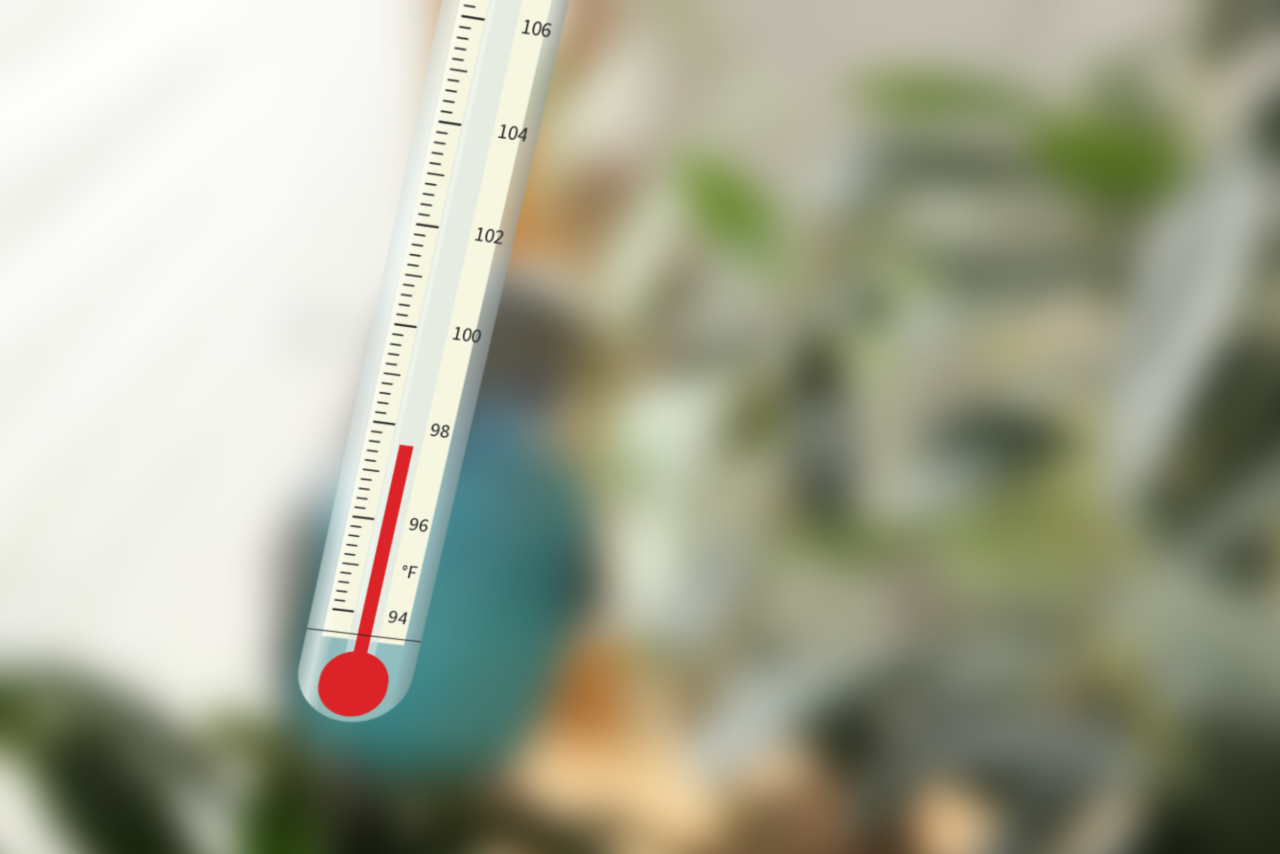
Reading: value=97.6 unit=°F
